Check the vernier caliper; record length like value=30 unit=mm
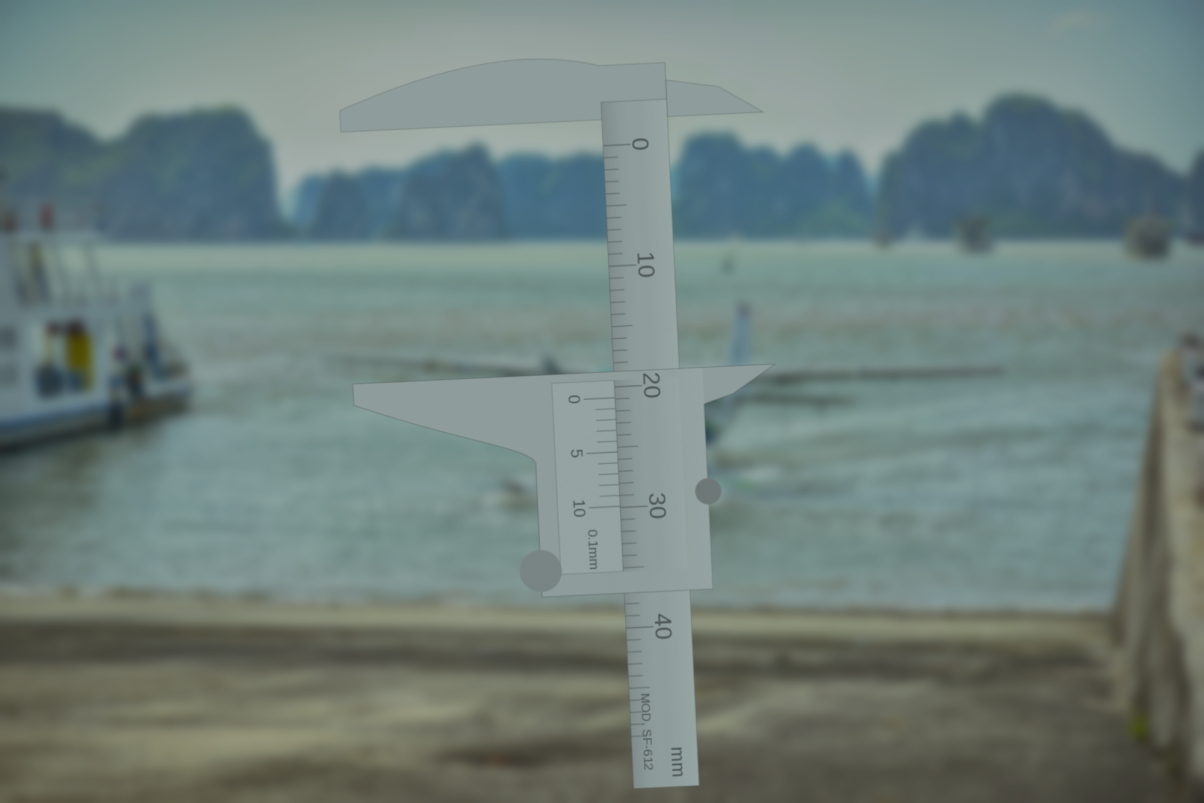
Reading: value=20.9 unit=mm
